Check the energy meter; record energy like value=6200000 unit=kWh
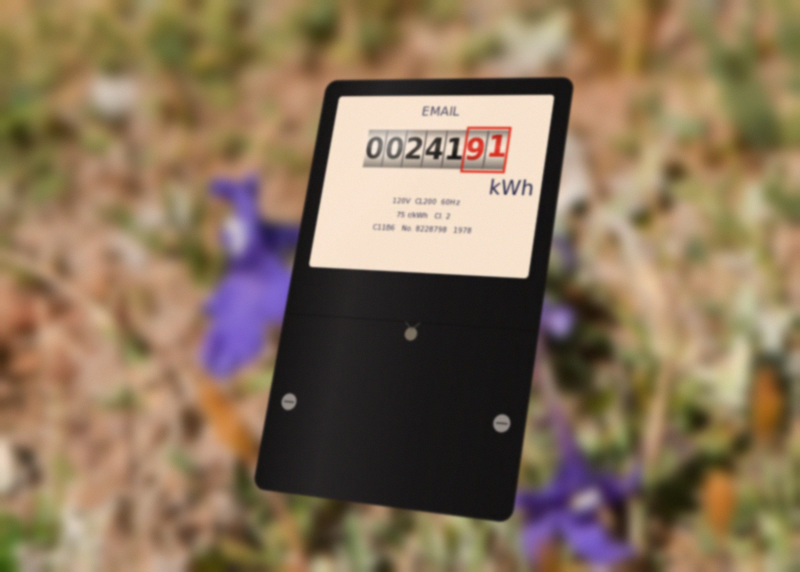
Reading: value=241.91 unit=kWh
